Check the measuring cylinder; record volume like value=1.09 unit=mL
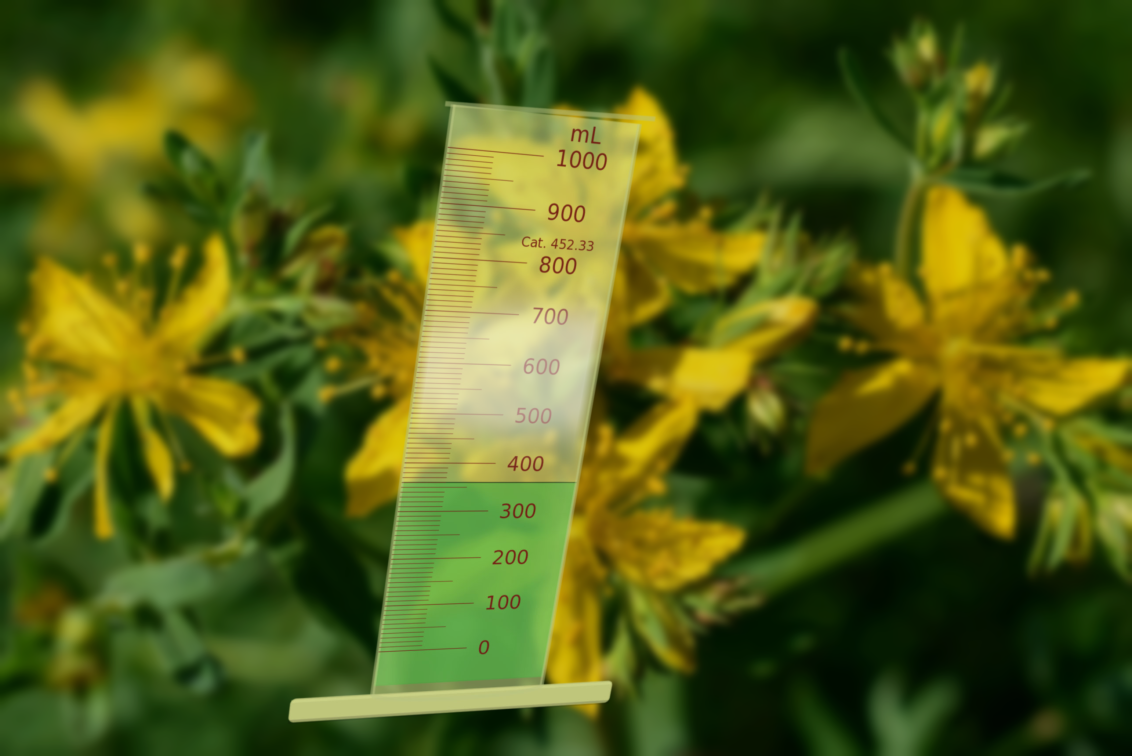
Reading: value=360 unit=mL
